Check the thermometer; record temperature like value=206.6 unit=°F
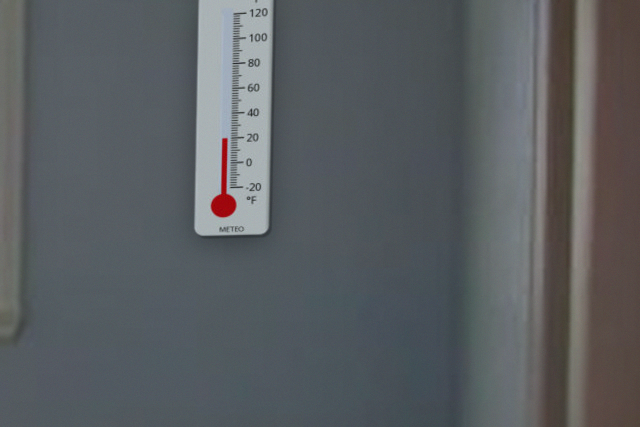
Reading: value=20 unit=°F
